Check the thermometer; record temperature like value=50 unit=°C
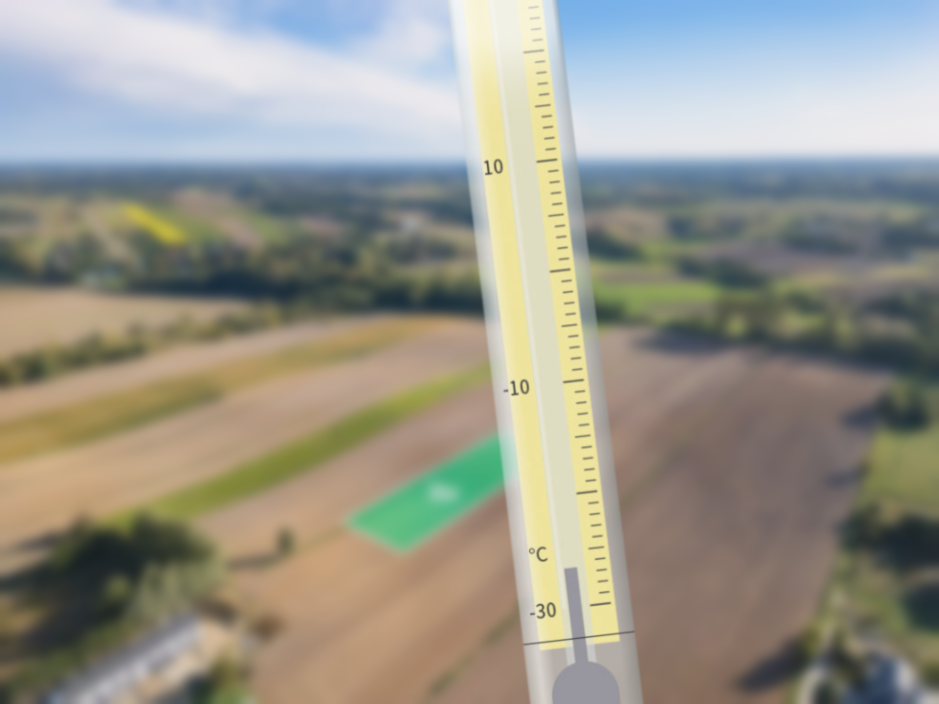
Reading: value=-26.5 unit=°C
